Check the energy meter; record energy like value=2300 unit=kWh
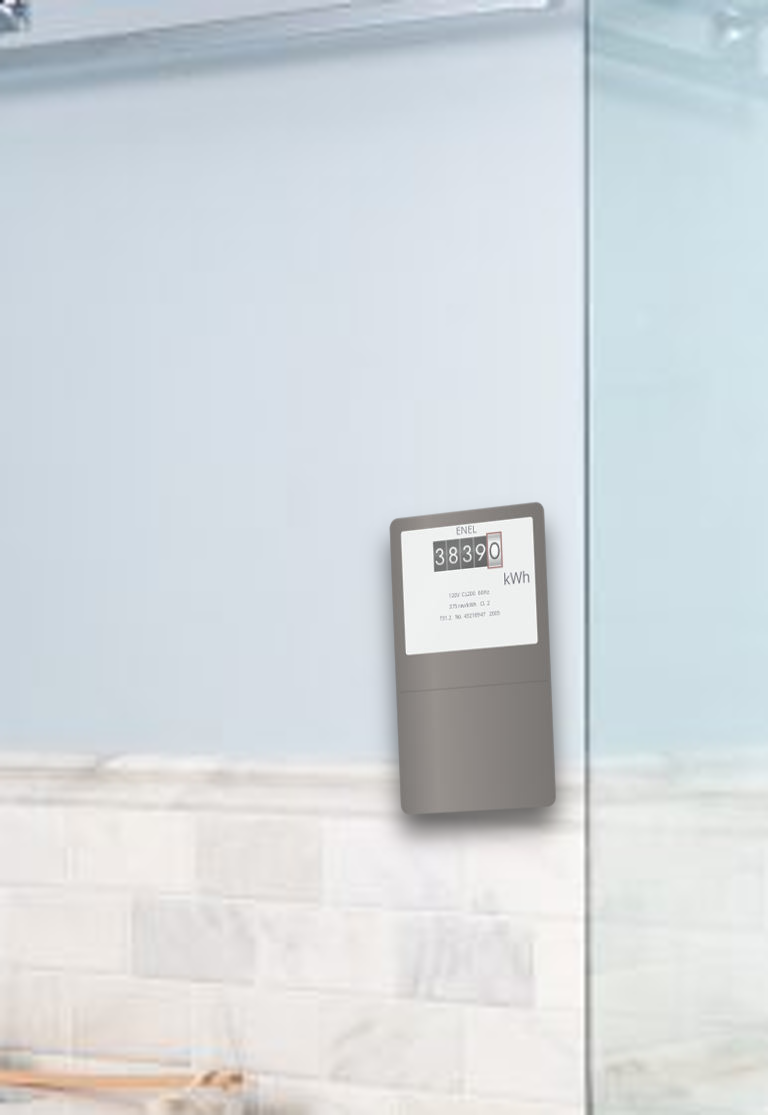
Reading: value=3839.0 unit=kWh
